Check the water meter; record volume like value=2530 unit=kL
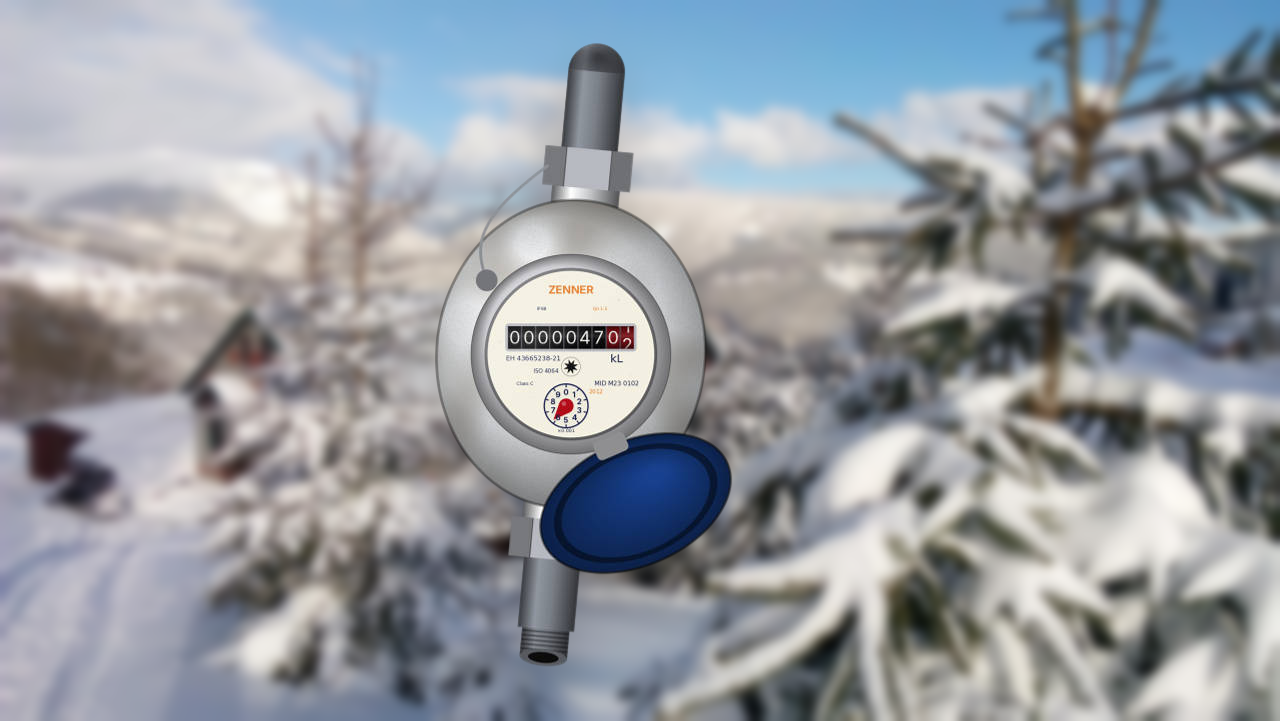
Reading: value=47.016 unit=kL
